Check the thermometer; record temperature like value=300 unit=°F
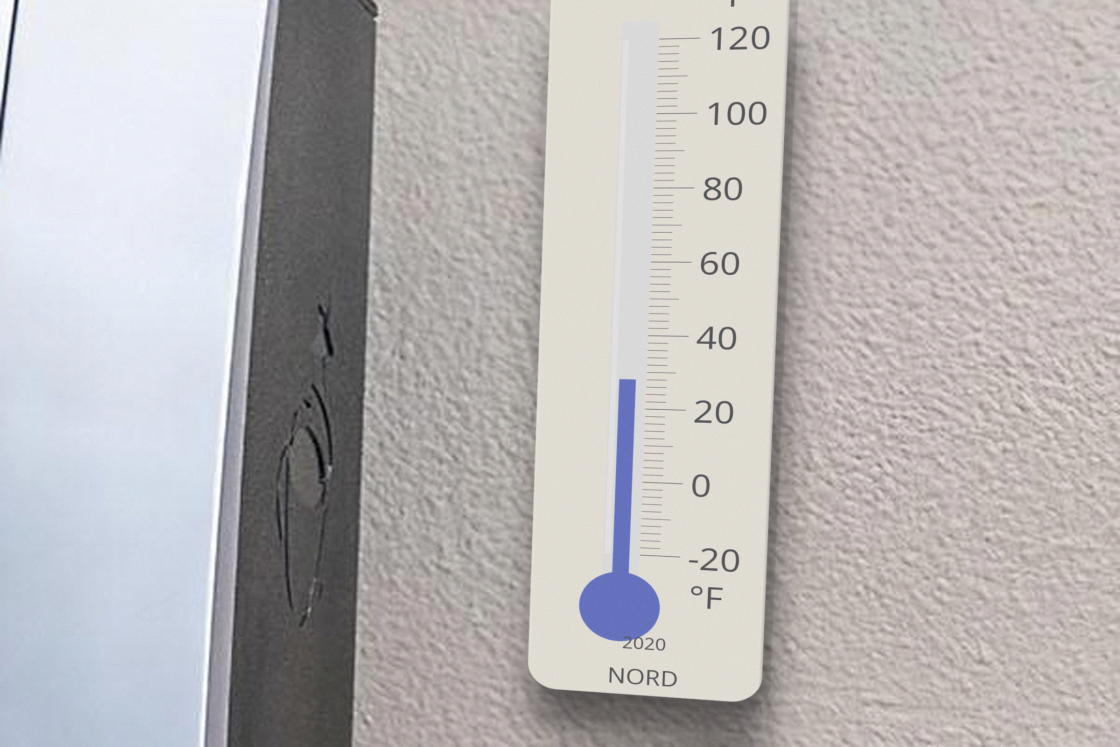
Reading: value=28 unit=°F
